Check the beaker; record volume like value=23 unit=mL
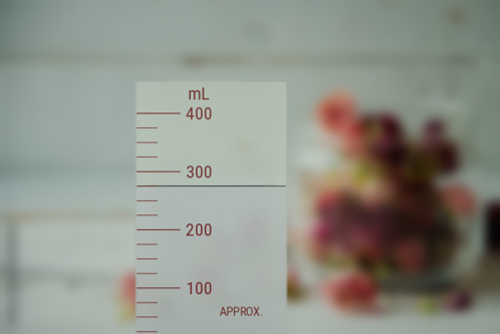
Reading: value=275 unit=mL
